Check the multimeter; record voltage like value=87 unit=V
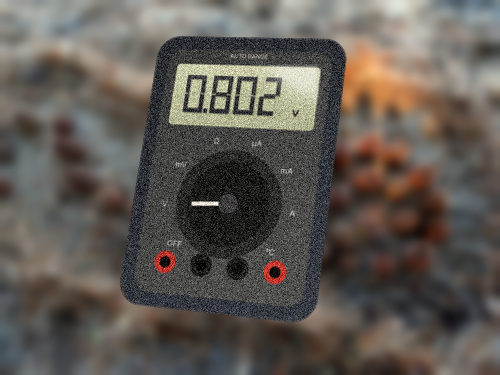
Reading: value=0.802 unit=V
